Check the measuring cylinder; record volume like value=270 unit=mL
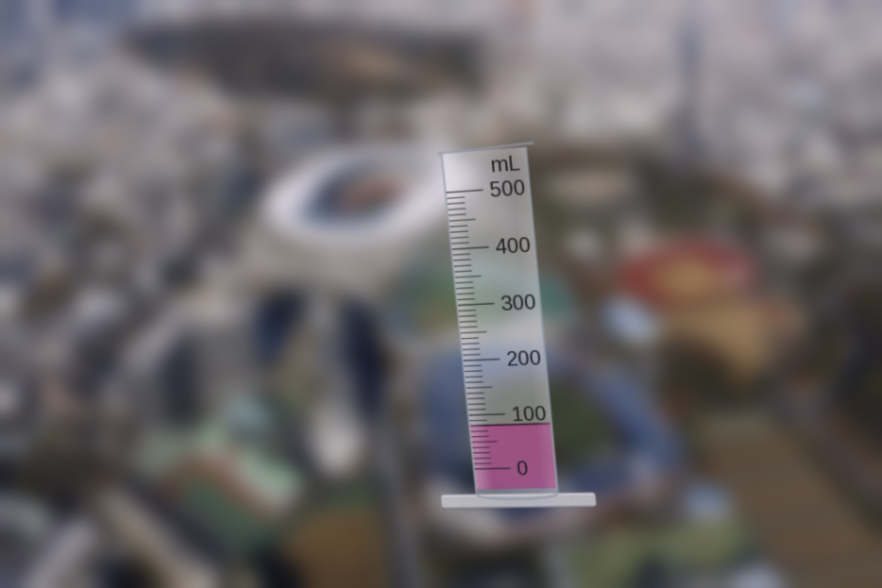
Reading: value=80 unit=mL
